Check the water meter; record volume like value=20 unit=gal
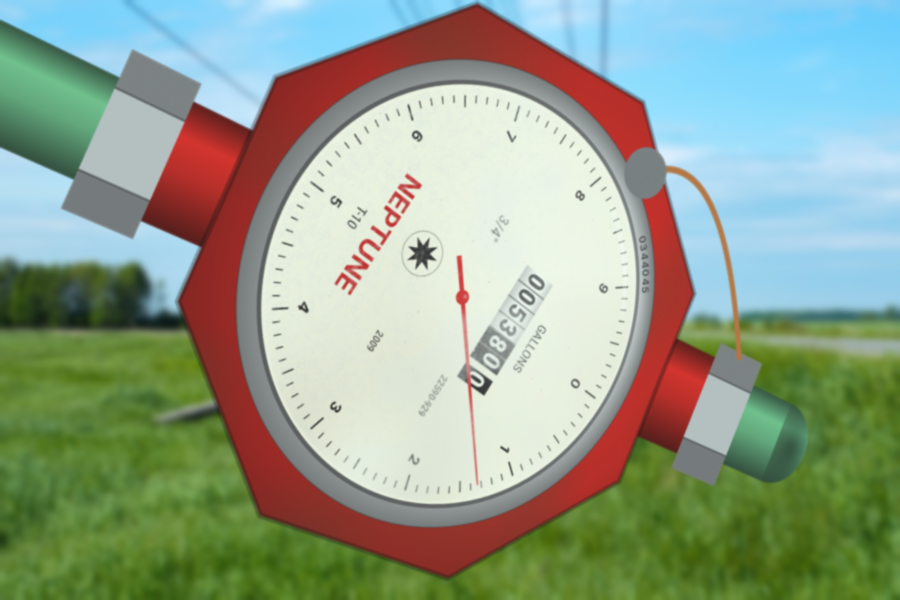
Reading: value=53801.3 unit=gal
